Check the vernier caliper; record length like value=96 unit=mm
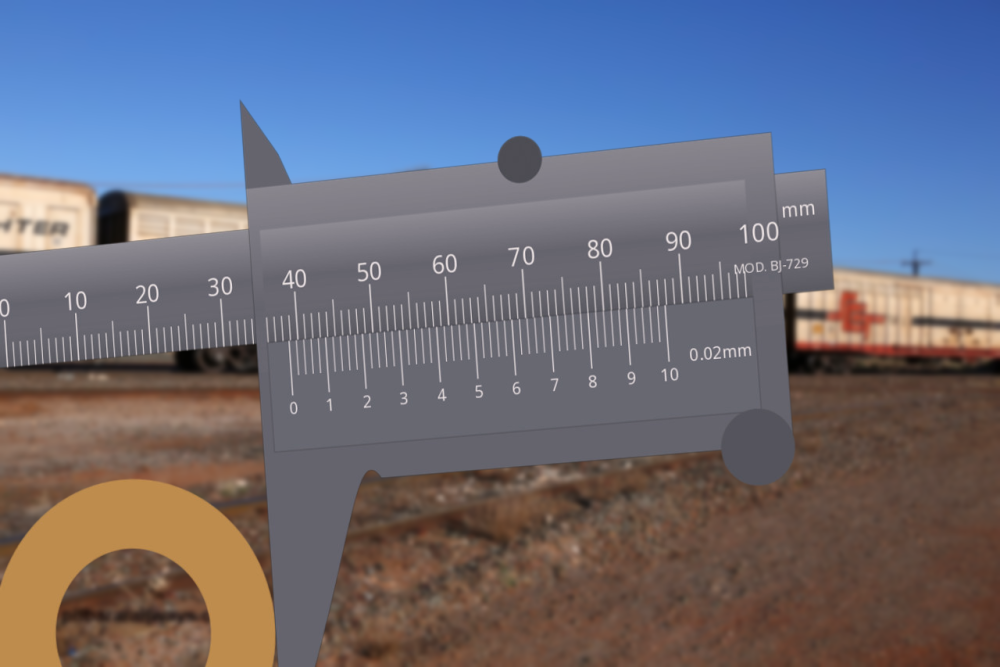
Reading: value=38.8 unit=mm
